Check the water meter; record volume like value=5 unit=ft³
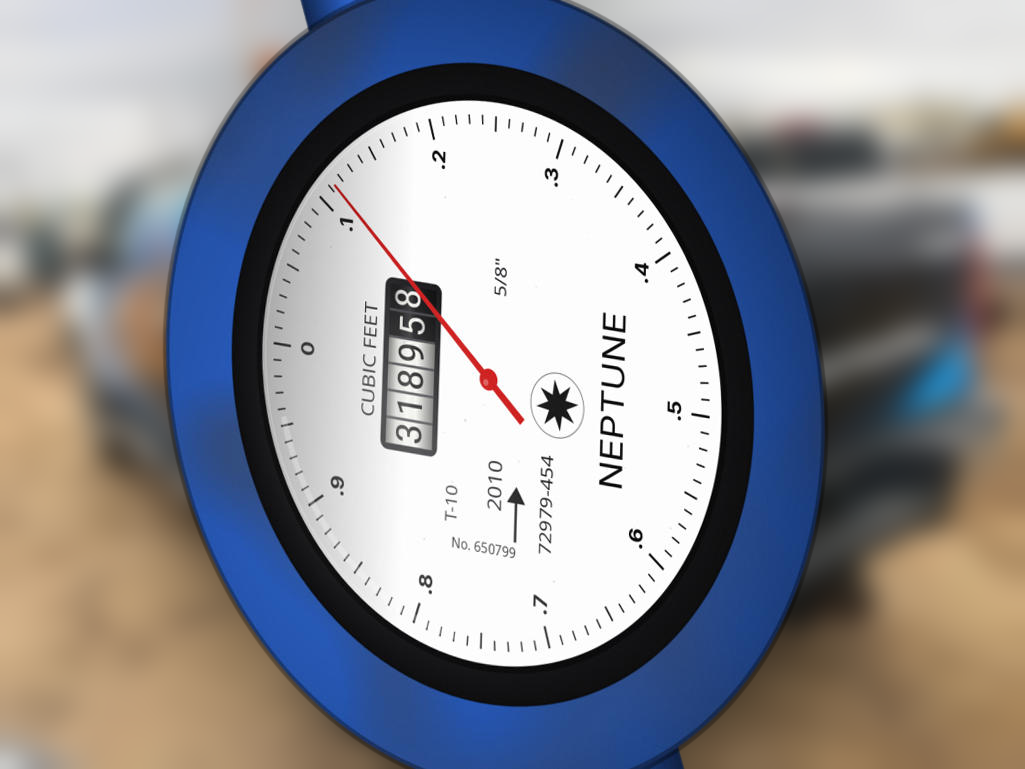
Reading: value=318958.11 unit=ft³
